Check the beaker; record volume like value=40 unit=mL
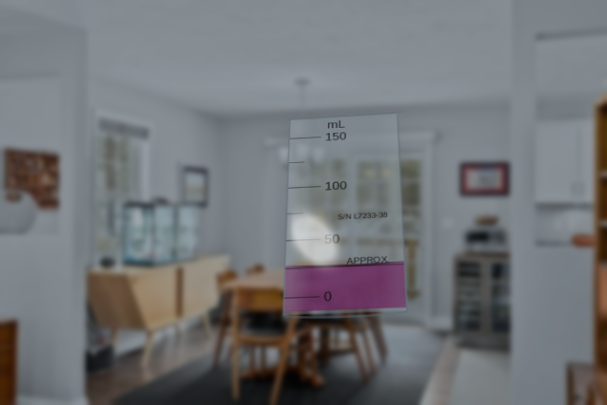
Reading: value=25 unit=mL
